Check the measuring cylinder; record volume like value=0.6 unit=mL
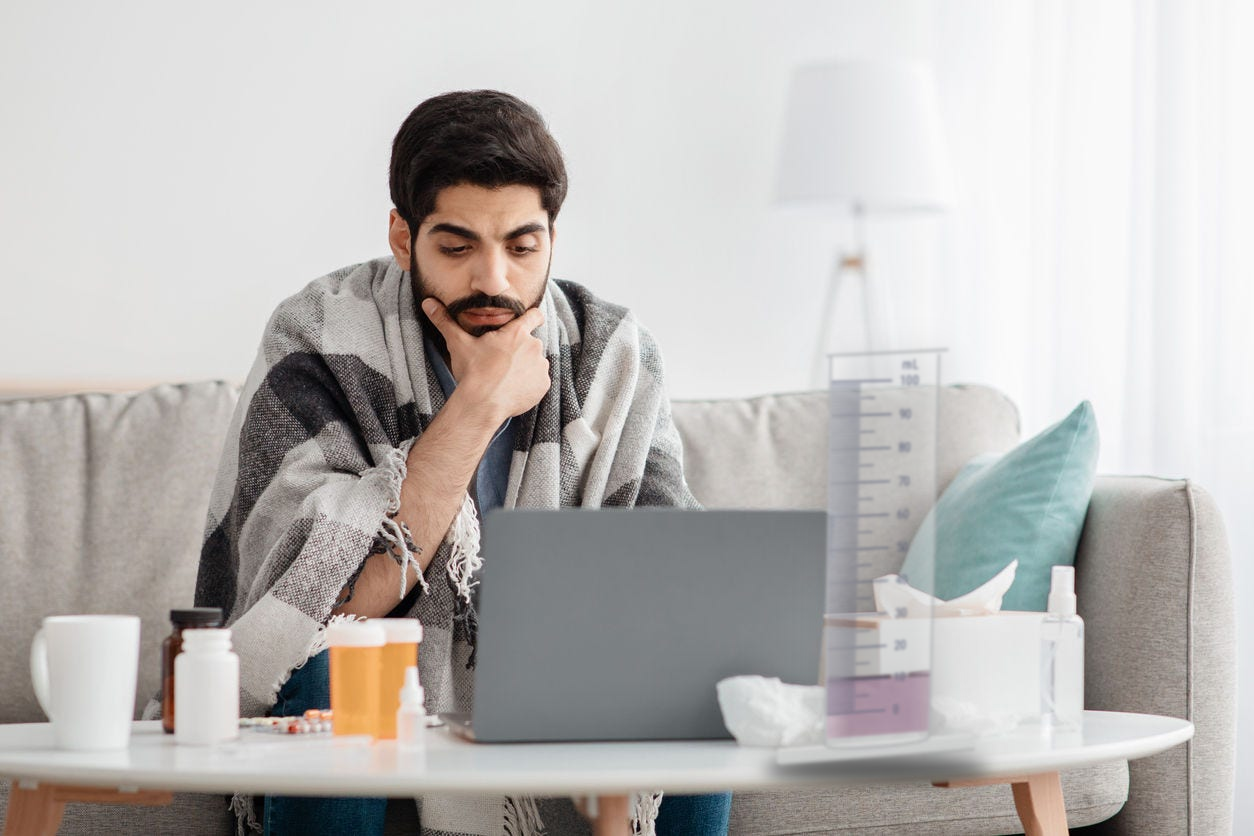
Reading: value=10 unit=mL
